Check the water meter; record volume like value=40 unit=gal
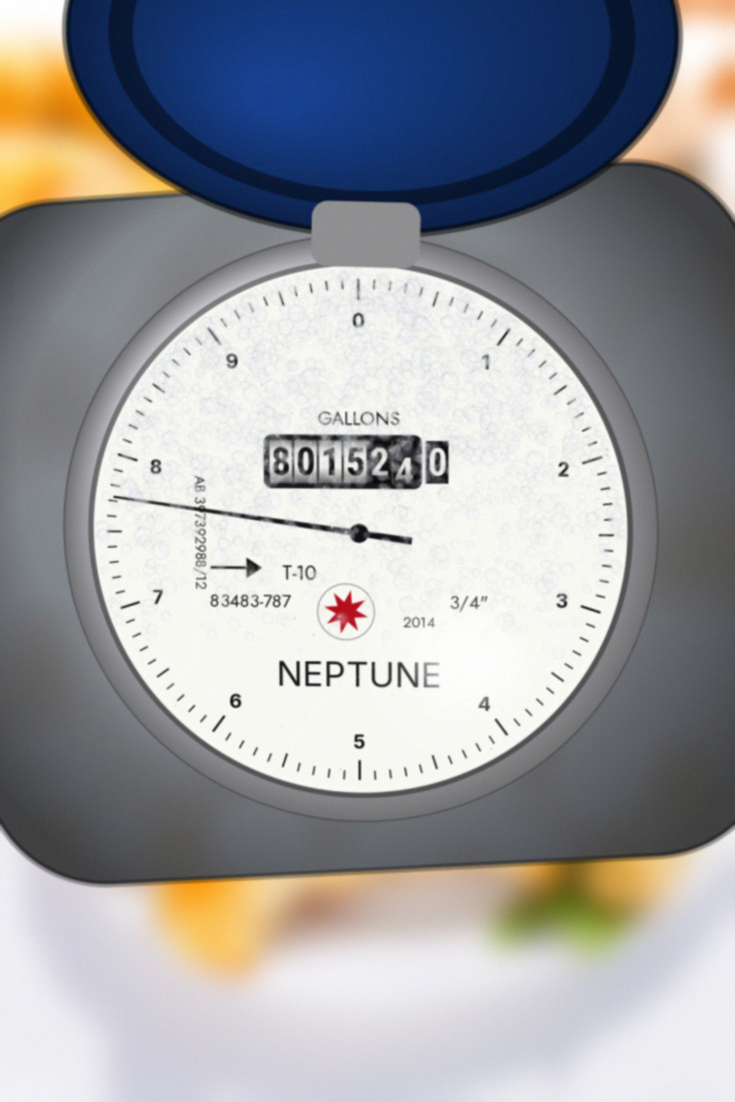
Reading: value=8015237.7 unit=gal
